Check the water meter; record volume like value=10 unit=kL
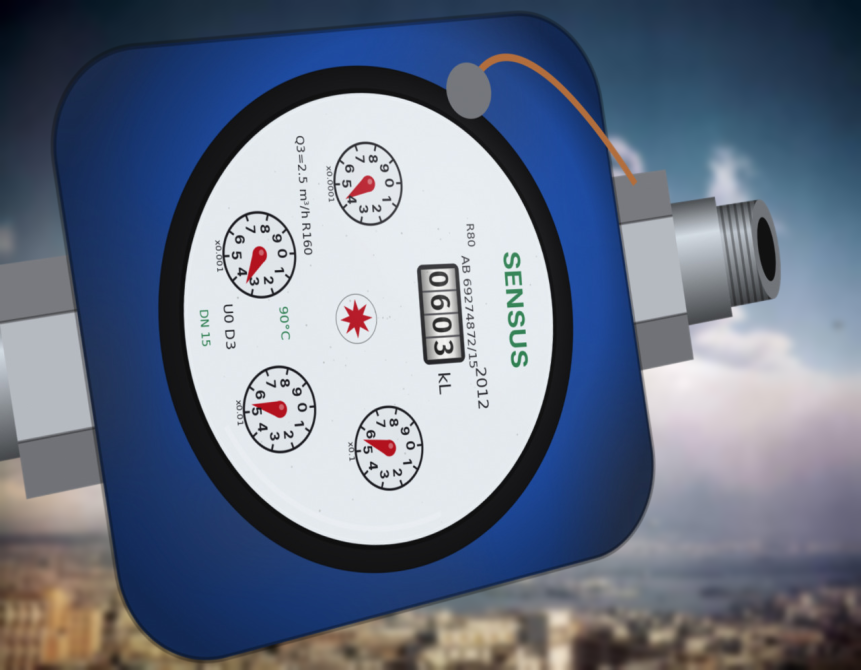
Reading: value=603.5534 unit=kL
